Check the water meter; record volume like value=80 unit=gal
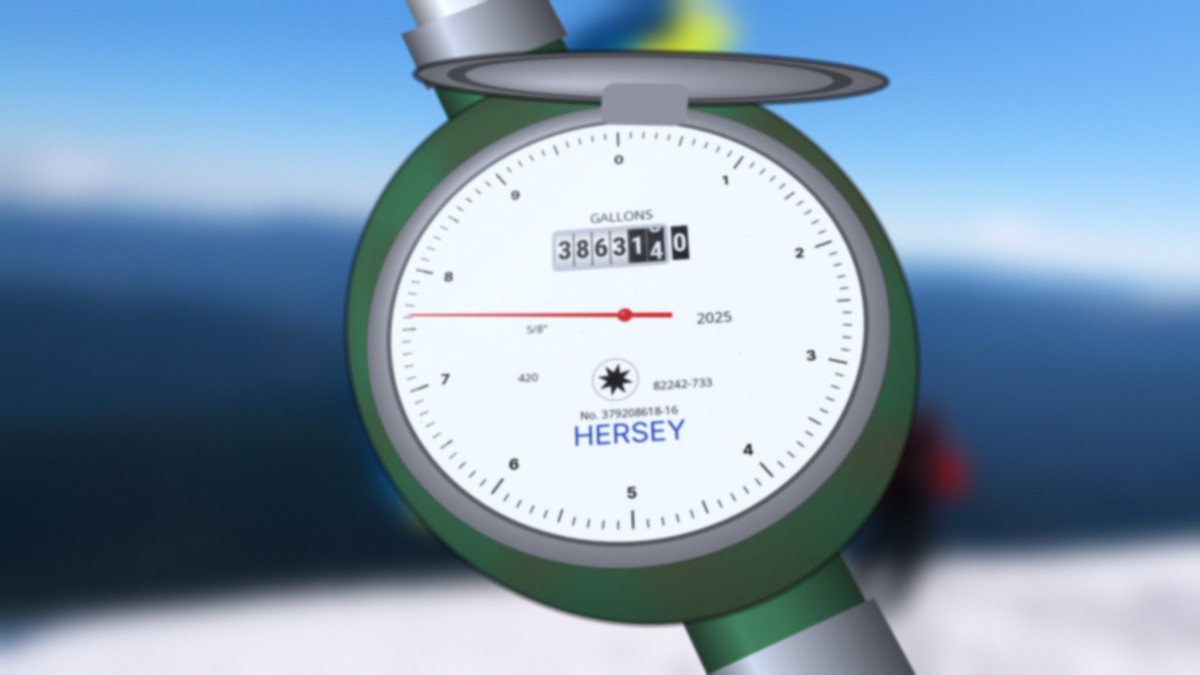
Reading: value=3863137.6 unit=gal
